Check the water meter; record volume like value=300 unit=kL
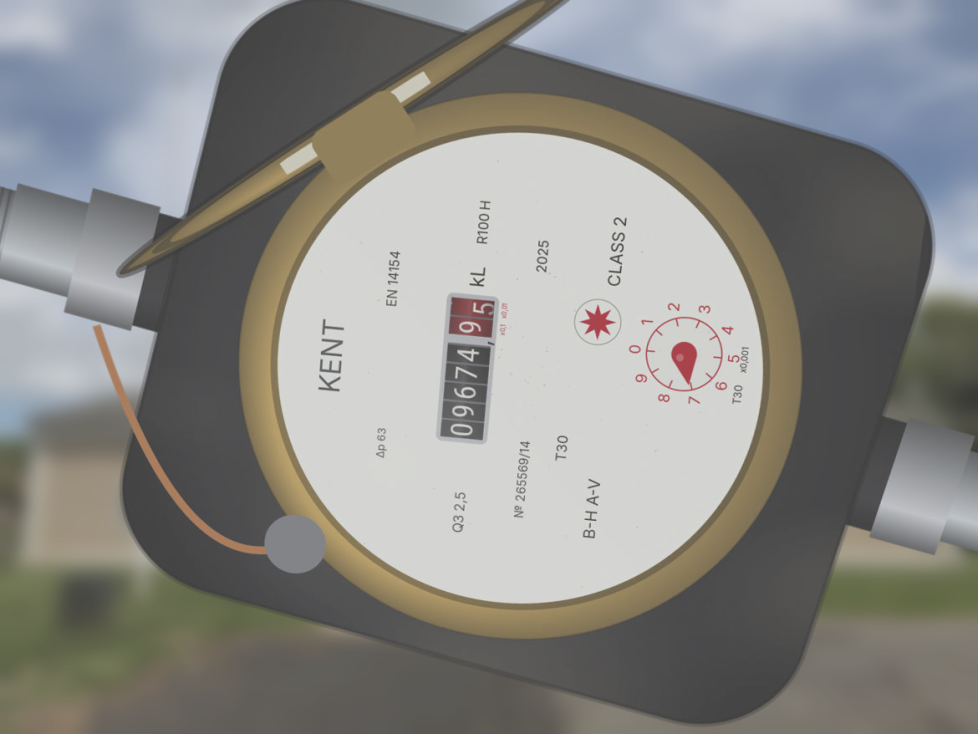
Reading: value=9674.947 unit=kL
